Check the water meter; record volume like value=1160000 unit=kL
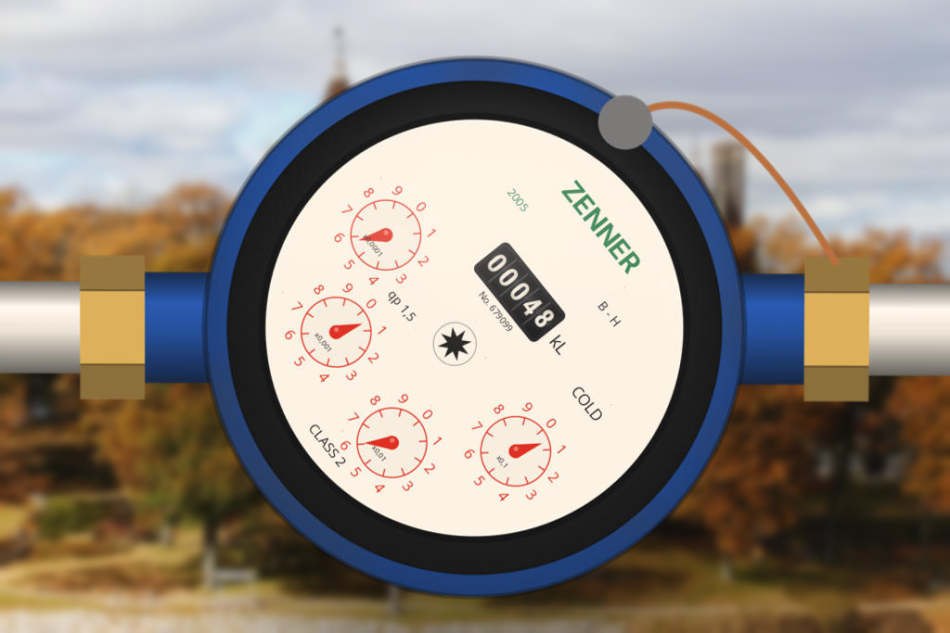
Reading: value=48.0605 unit=kL
